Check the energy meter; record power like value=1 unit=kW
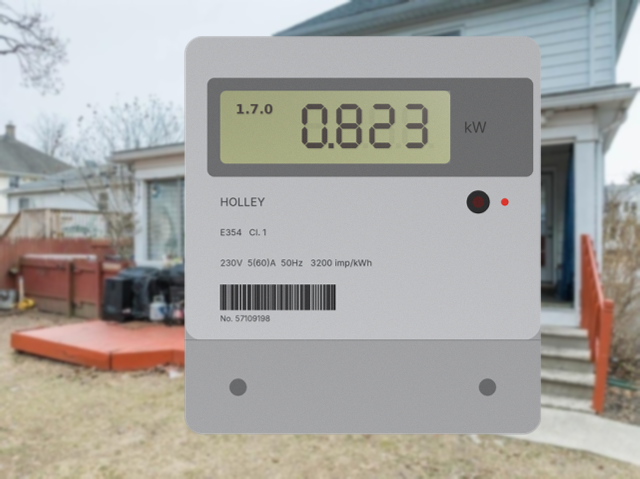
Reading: value=0.823 unit=kW
